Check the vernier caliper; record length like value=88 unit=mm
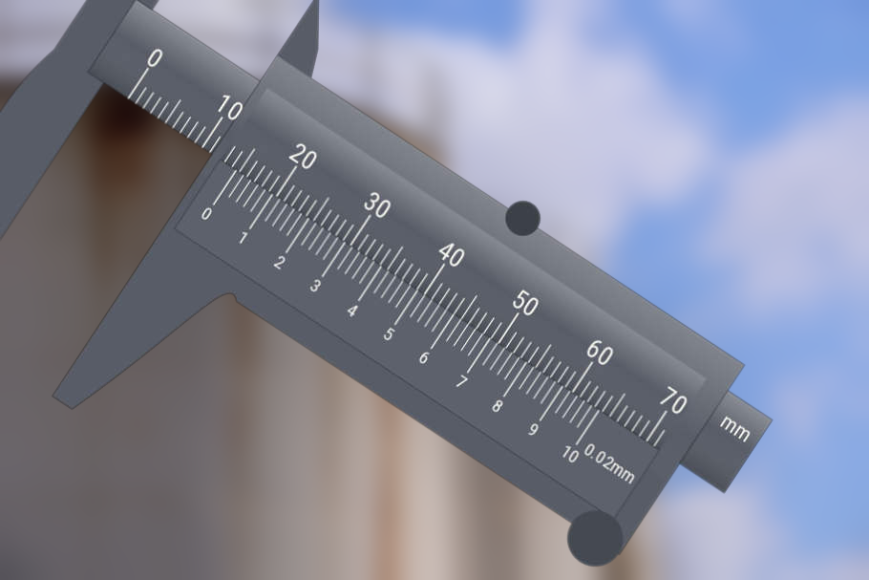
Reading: value=14.6 unit=mm
